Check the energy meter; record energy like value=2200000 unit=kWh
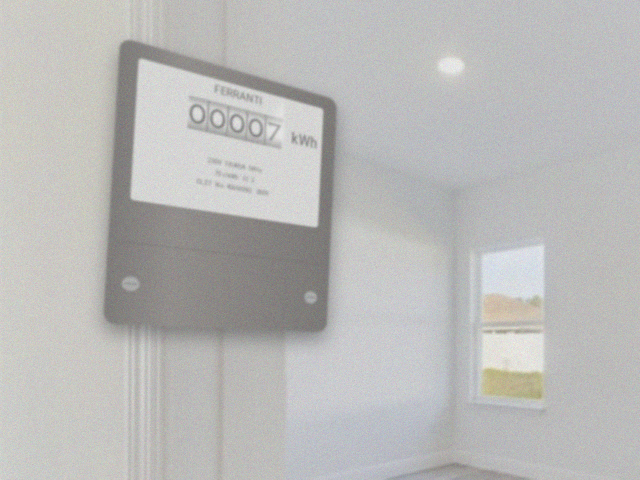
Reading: value=7 unit=kWh
